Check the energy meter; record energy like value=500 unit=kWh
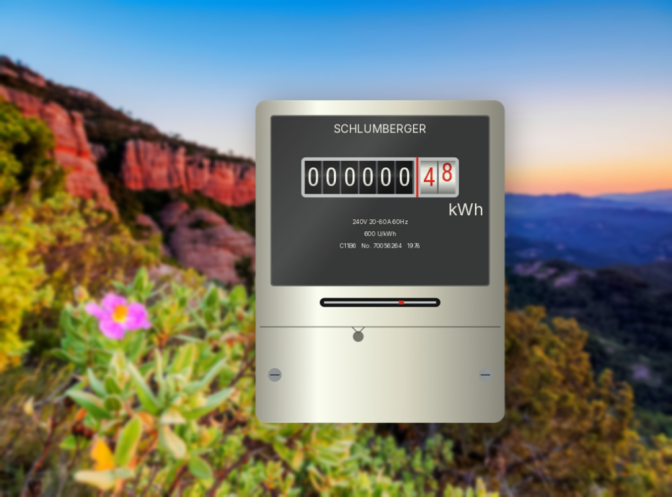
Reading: value=0.48 unit=kWh
